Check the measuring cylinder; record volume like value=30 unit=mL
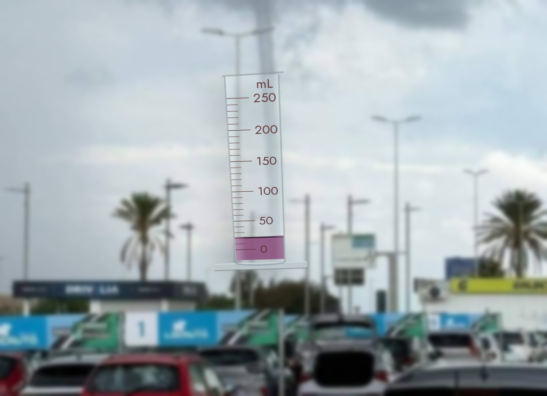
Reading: value=20 unit=mL
